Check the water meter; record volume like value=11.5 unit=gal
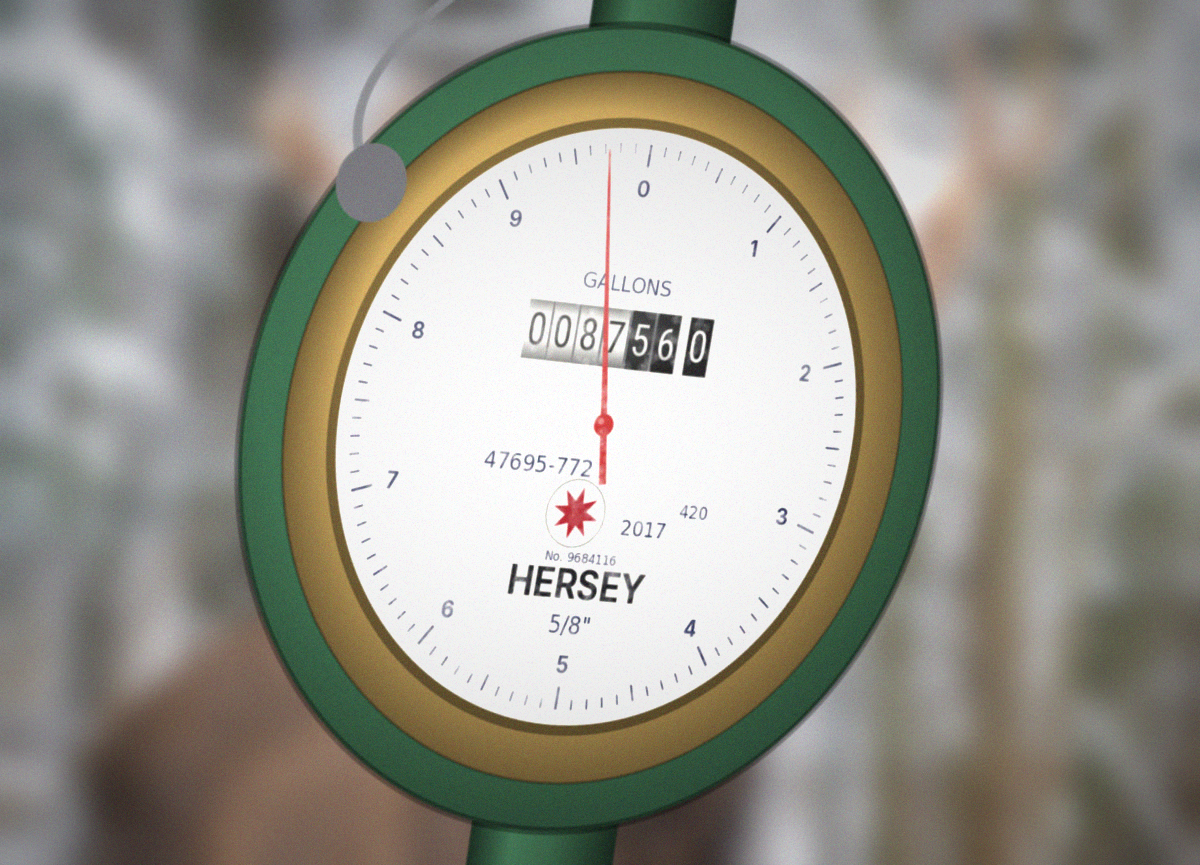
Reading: value=87559.7 unit=gal
